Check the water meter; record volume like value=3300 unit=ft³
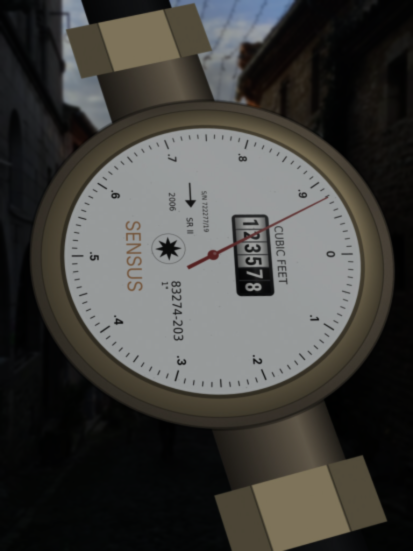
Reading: value=123577.92 unit=ft³
